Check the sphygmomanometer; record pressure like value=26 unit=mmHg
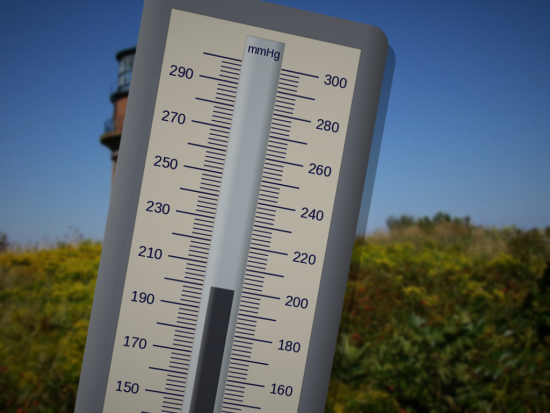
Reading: value=200 unit=mmHg
